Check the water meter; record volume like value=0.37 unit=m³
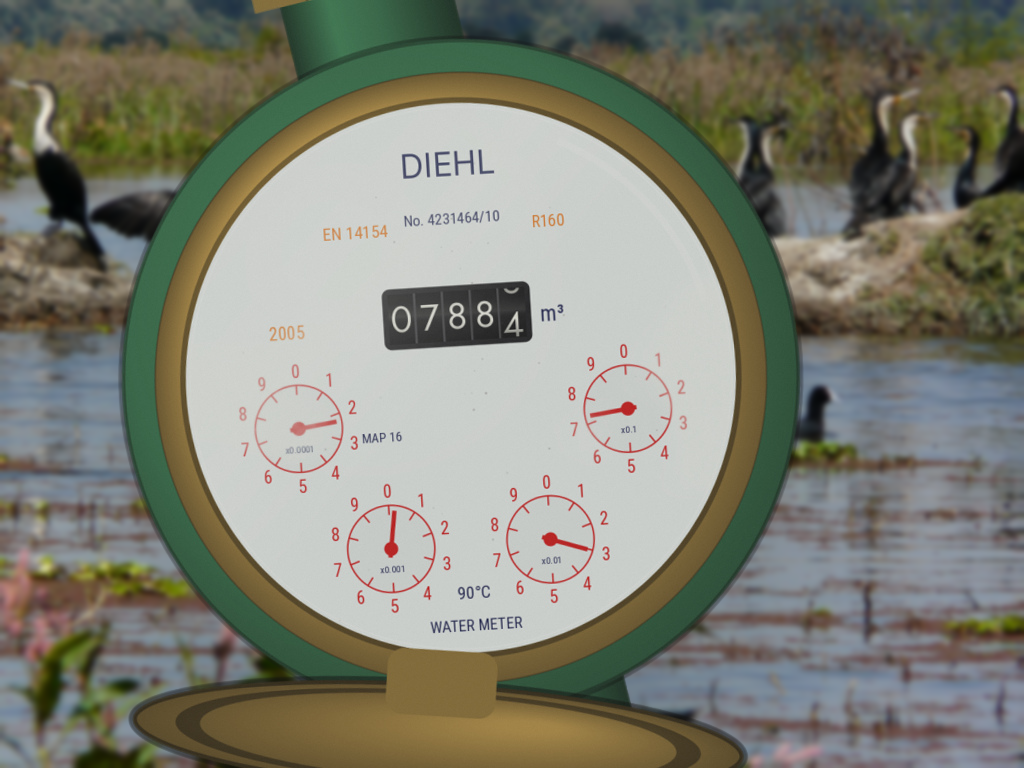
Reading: value=7883.7302 unit=m³
